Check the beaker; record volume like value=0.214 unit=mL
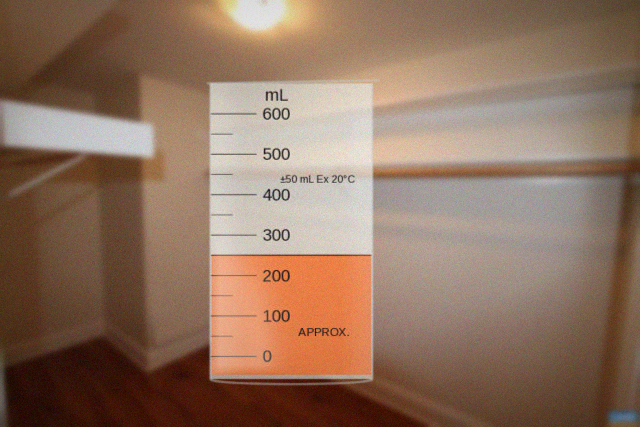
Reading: value=250 unit=mL
